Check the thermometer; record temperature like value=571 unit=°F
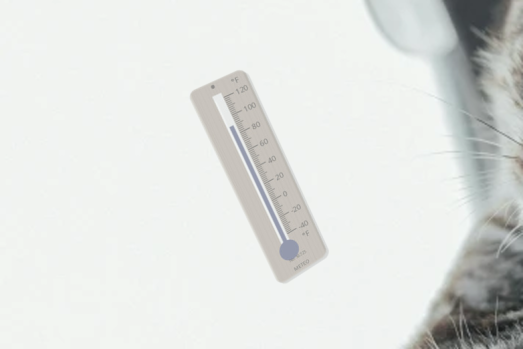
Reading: value=90 unit=°F
